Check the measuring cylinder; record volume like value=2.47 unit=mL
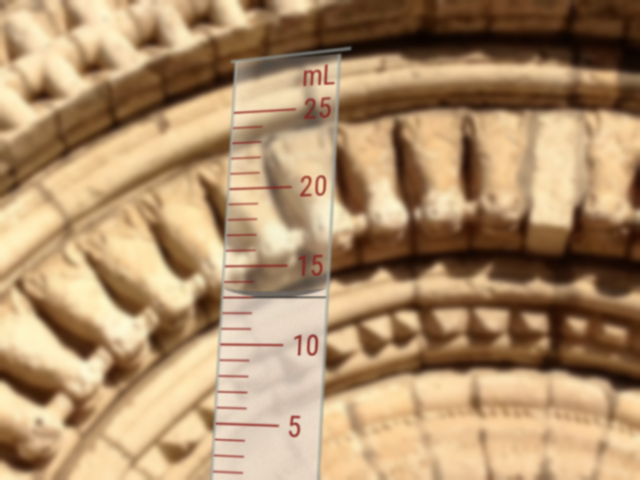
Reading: value=13 unit=mL
